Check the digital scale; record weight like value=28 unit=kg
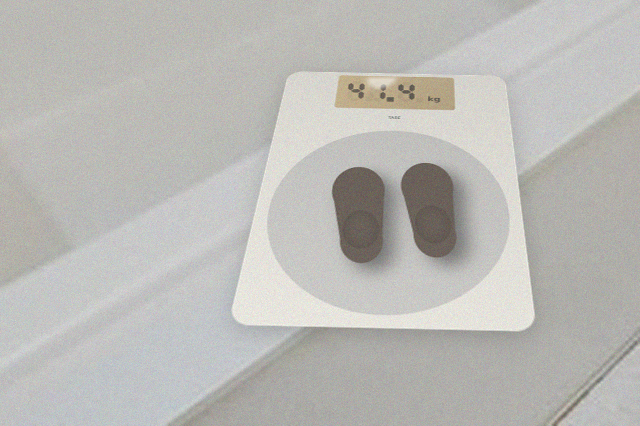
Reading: value=41.4 unit=kg
